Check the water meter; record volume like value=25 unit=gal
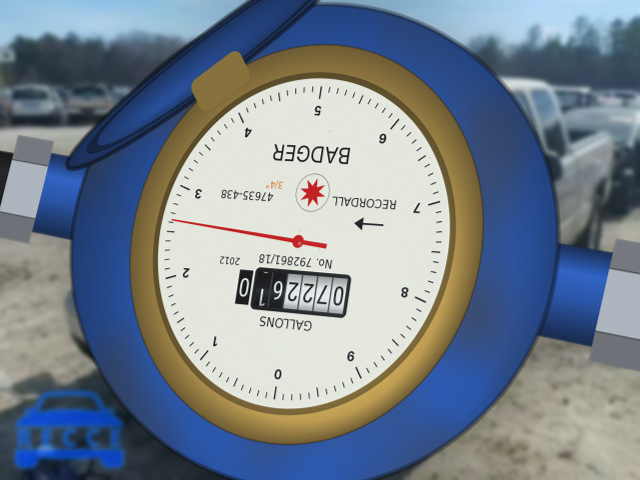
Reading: value=722612.6 unit=gal
